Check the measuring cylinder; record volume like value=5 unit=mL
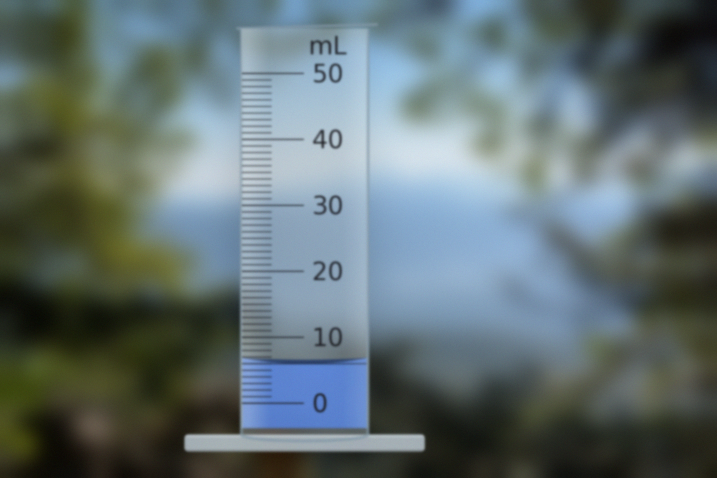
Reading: value=6 unit=mL
